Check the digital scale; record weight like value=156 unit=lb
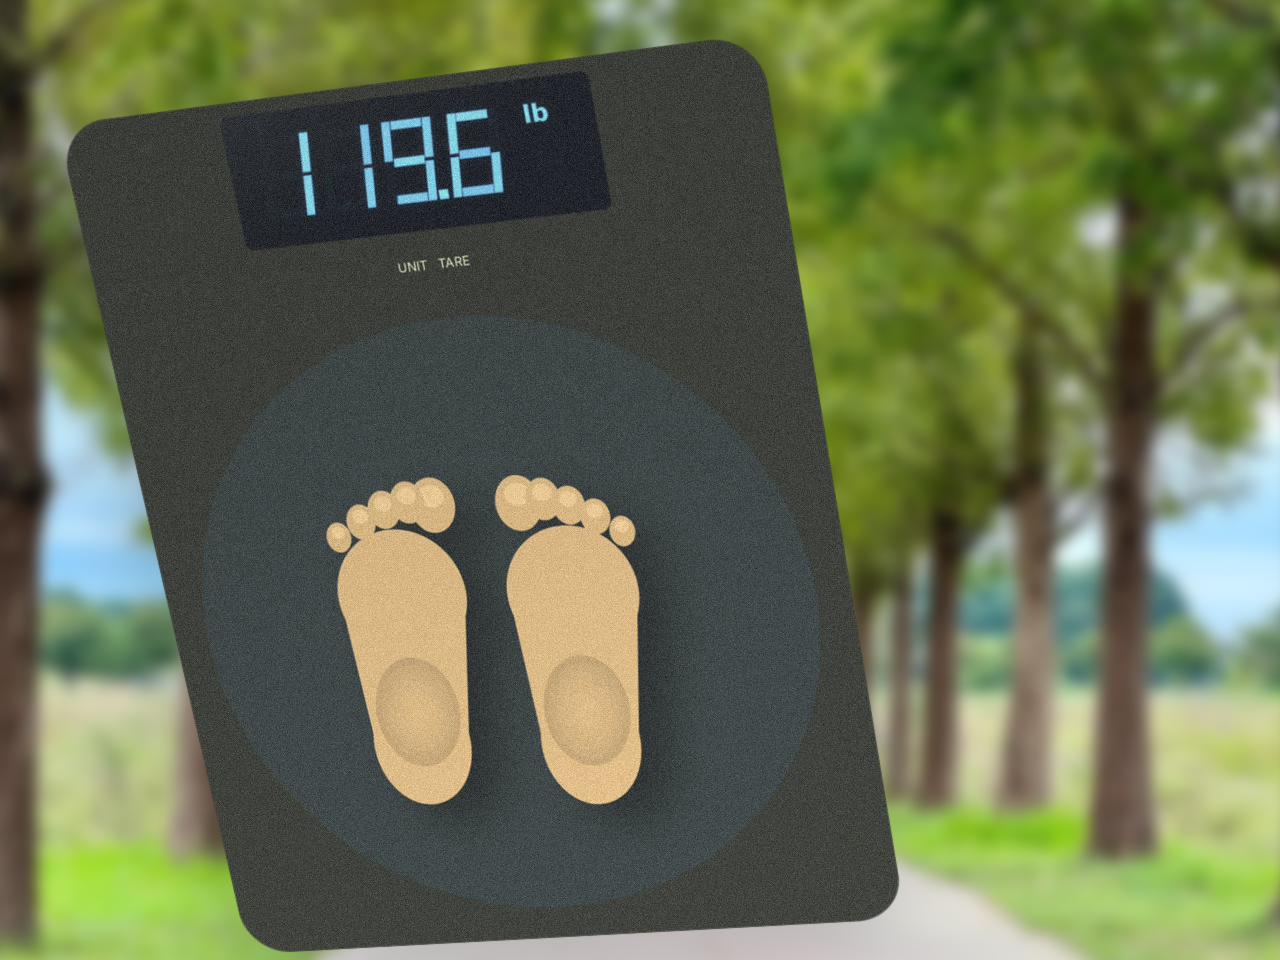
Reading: value=119.6 unit=lb
